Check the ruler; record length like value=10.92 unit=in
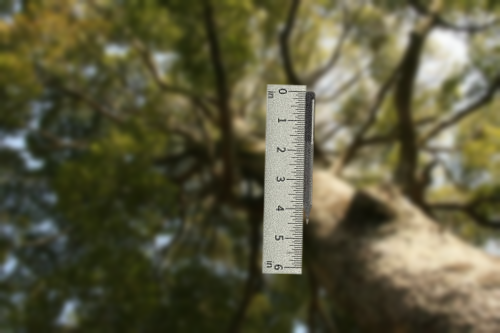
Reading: value=4.5 unit=in
